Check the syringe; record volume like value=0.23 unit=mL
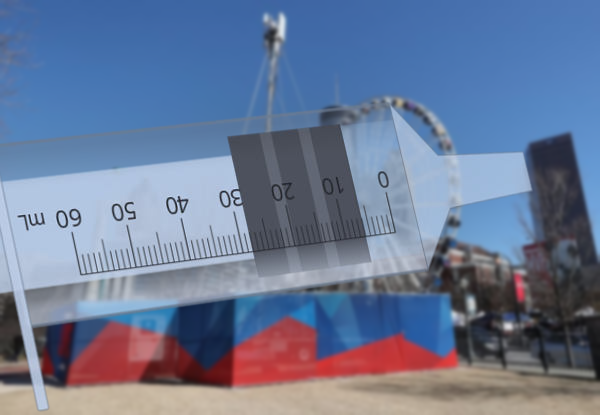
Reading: value=6 unit=mL
